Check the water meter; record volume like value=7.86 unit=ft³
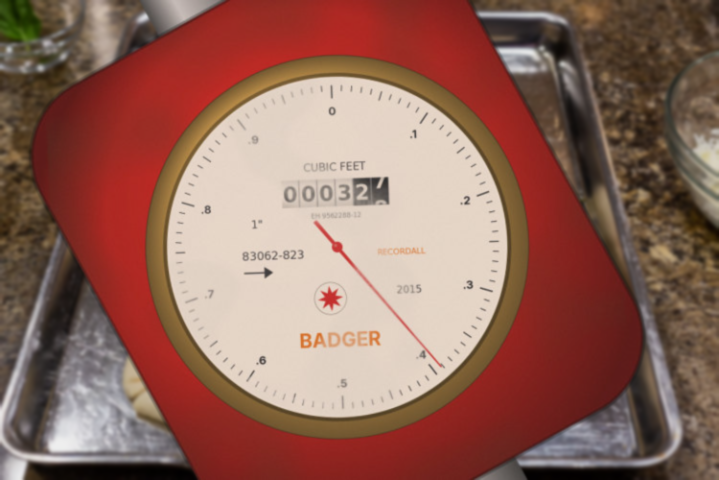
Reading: value=327.39 unit=ft³
